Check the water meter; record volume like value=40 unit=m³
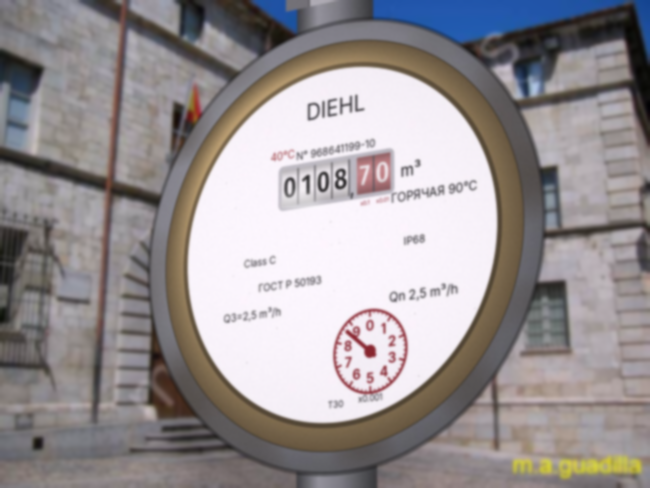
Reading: value=108.708 unit=m³
